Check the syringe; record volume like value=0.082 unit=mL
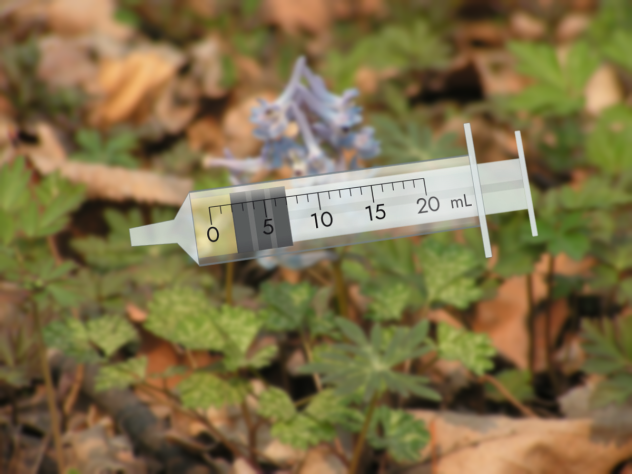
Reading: value=2 unit=mL
